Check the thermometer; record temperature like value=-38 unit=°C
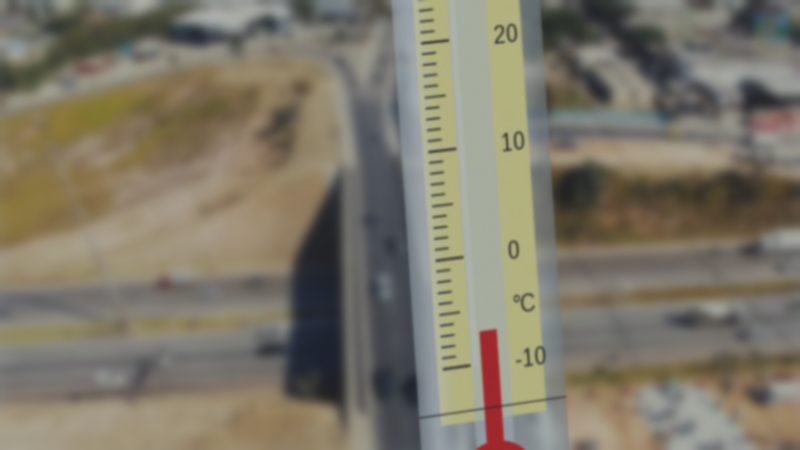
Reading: value=-7 unit=°C
